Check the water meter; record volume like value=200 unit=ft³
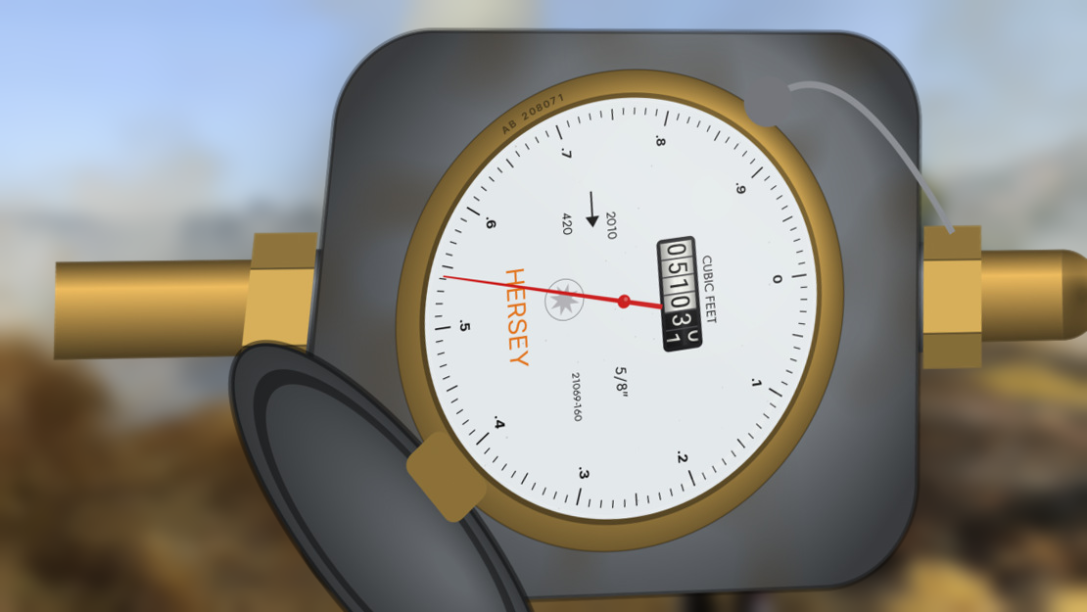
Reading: value=51030.54 unit=ft³
